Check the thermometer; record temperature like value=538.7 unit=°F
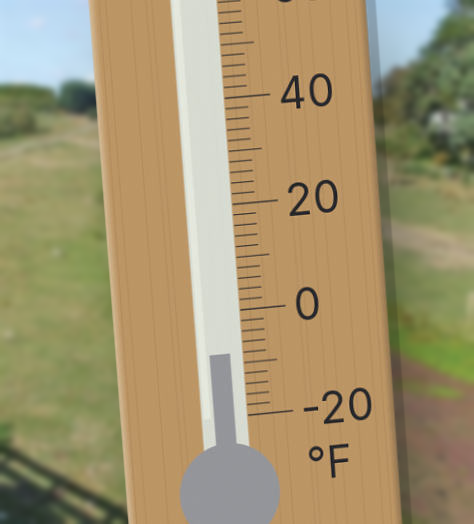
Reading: value=-8 unit=°F
